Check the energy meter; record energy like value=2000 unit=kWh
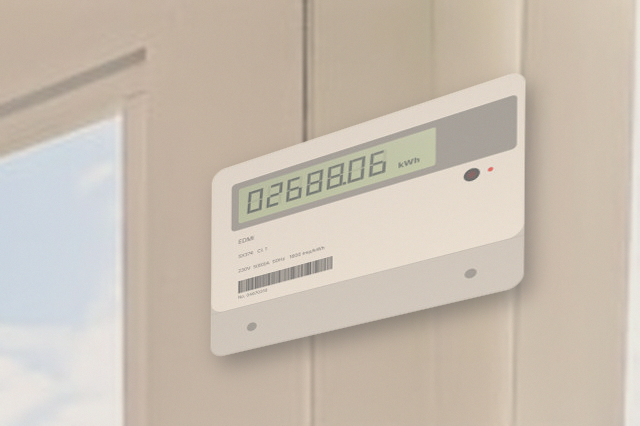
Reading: value=2688.06 unit=kWh
